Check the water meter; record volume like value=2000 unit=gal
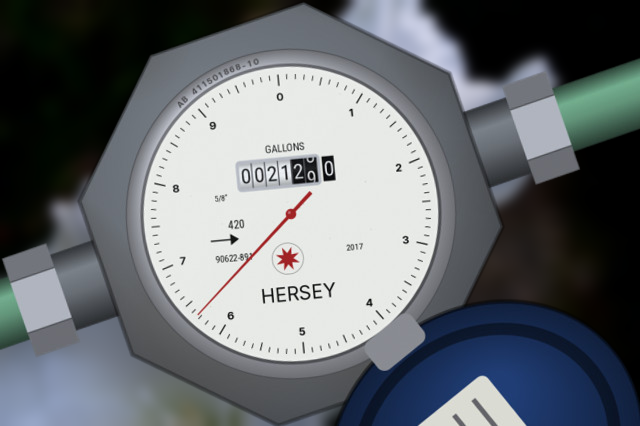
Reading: value=21286.3 unit=gal
